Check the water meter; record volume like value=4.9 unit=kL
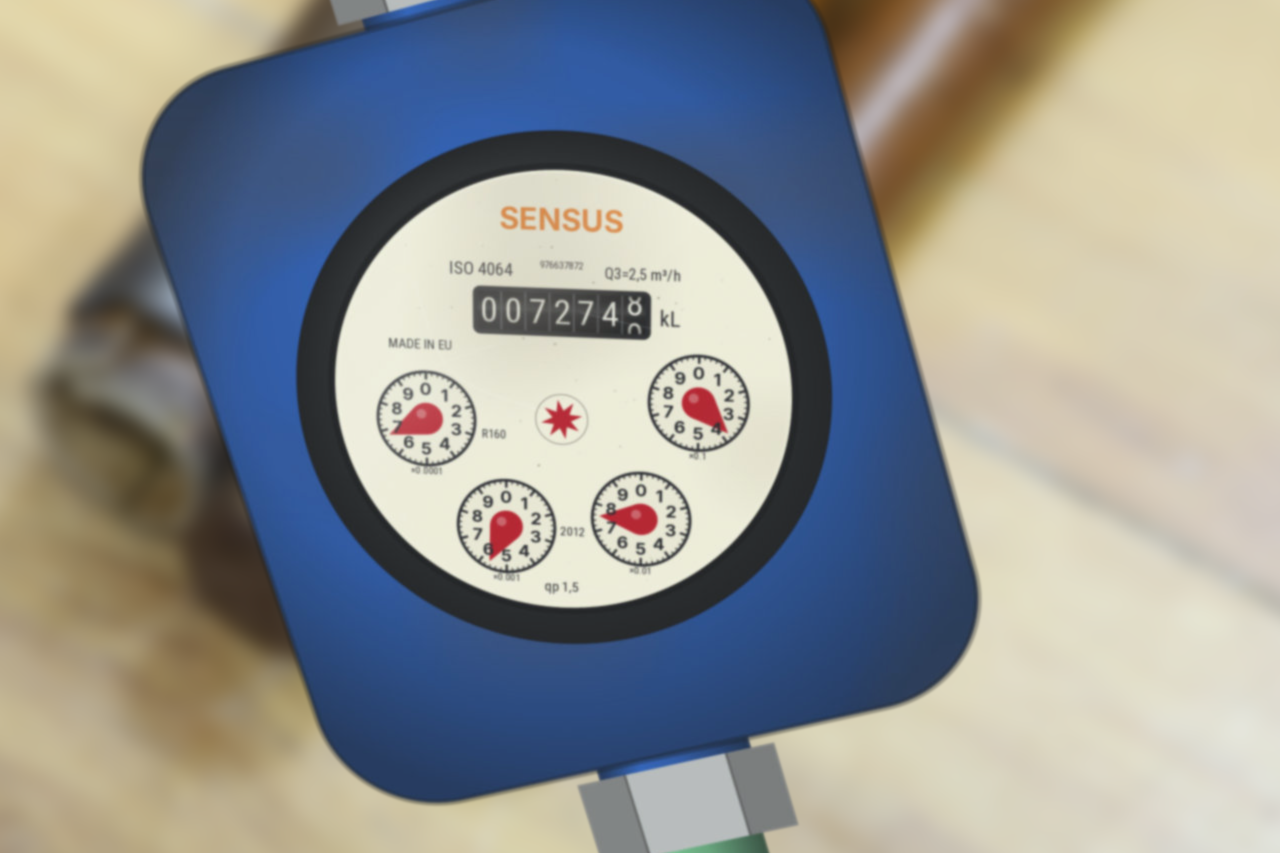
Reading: value=72748.3756 unit=kL
